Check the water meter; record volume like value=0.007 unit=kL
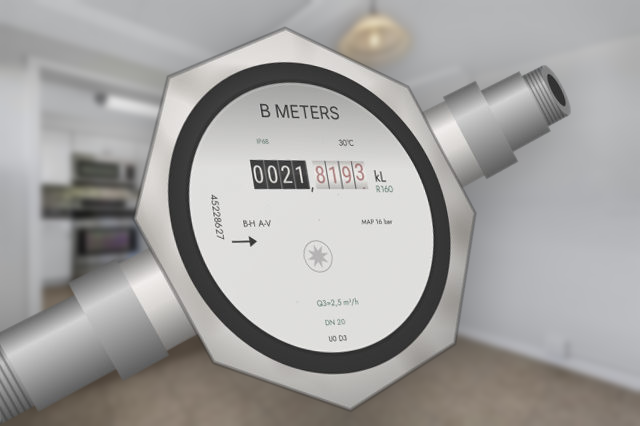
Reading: value=21.8193 unit=kL
